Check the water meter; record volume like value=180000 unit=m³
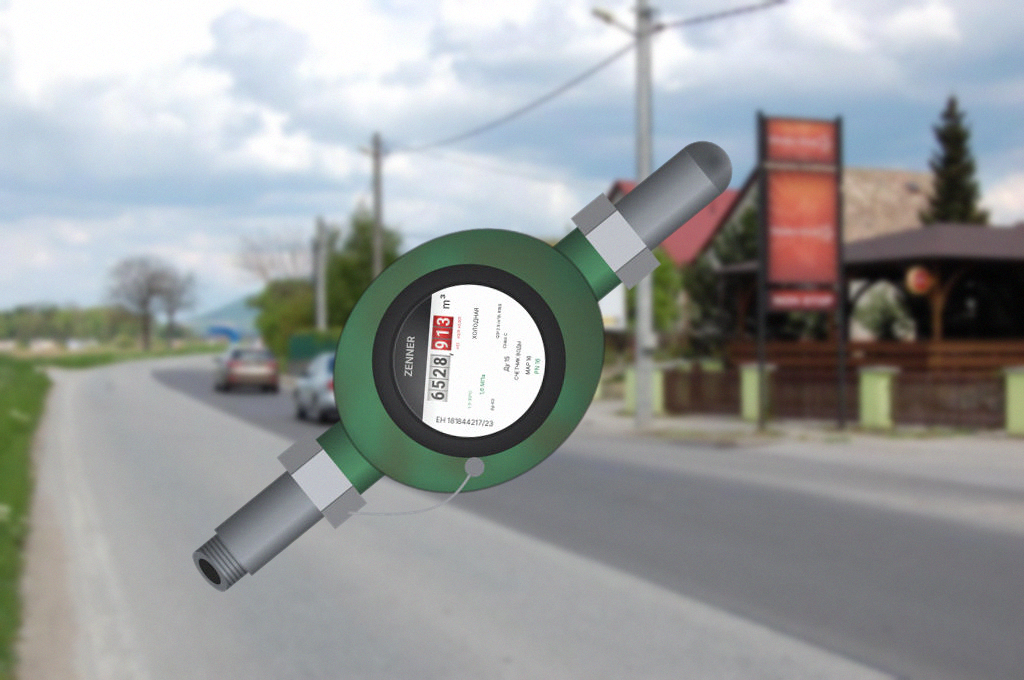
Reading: value=6528.913 unit=m³
